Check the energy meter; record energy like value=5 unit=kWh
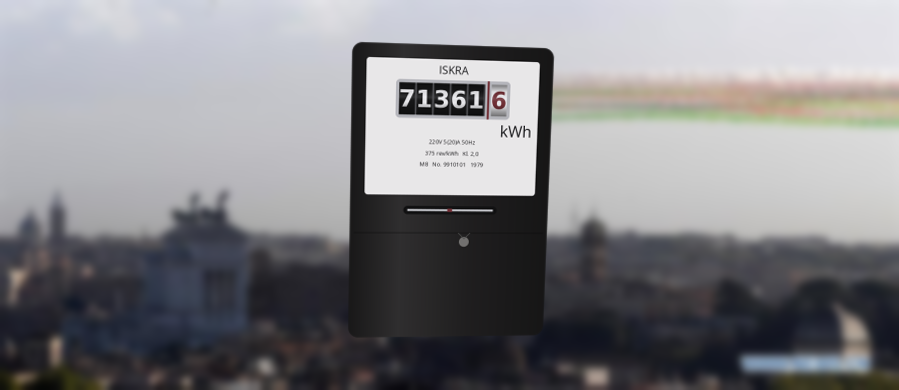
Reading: value=71361.6 unit=kWh
